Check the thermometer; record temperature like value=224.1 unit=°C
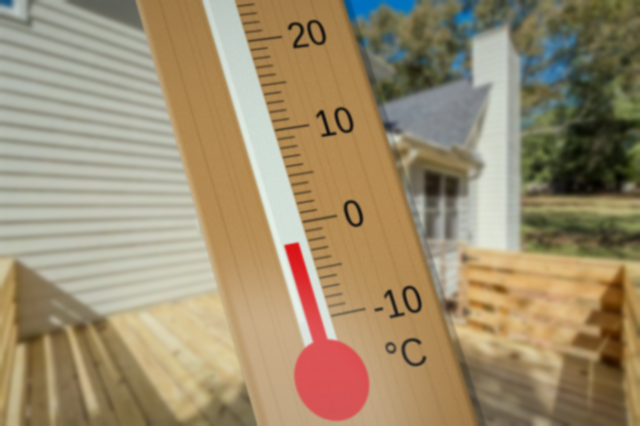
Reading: value=-2 unit=°C
